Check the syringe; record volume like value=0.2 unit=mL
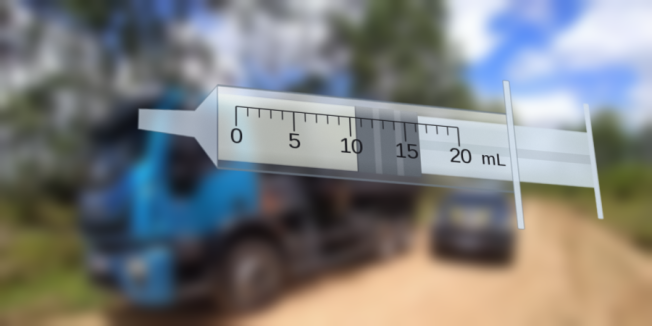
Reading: value=10.5 unit=mL
